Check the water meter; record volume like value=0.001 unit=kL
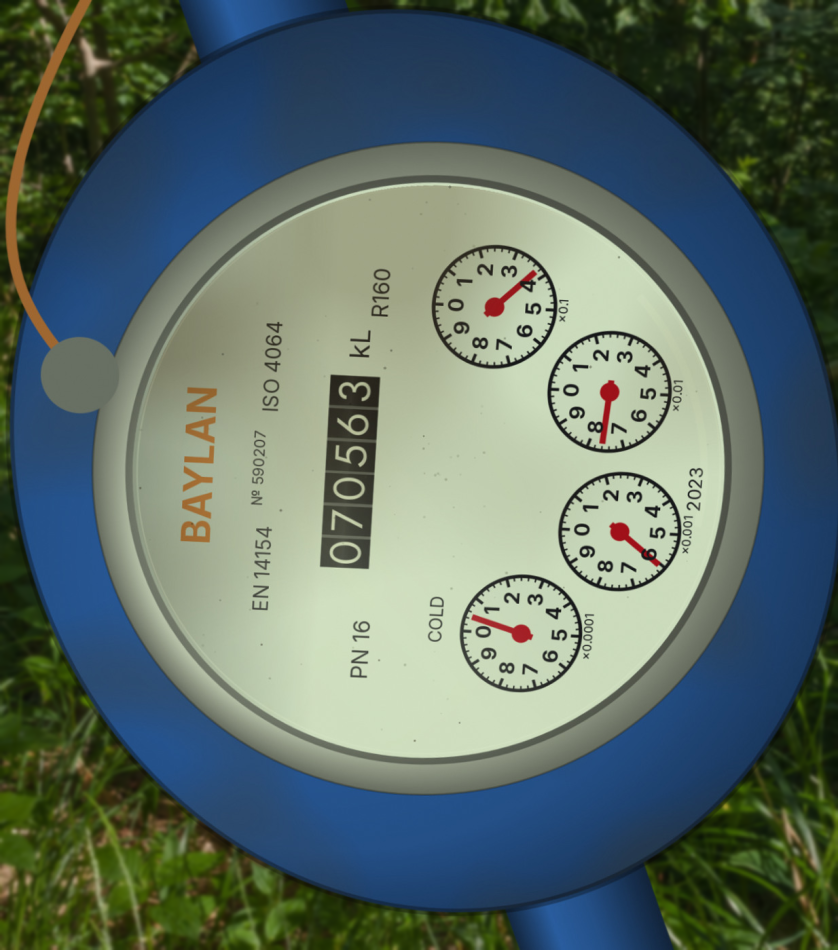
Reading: value=70563.3760 unit=kL
